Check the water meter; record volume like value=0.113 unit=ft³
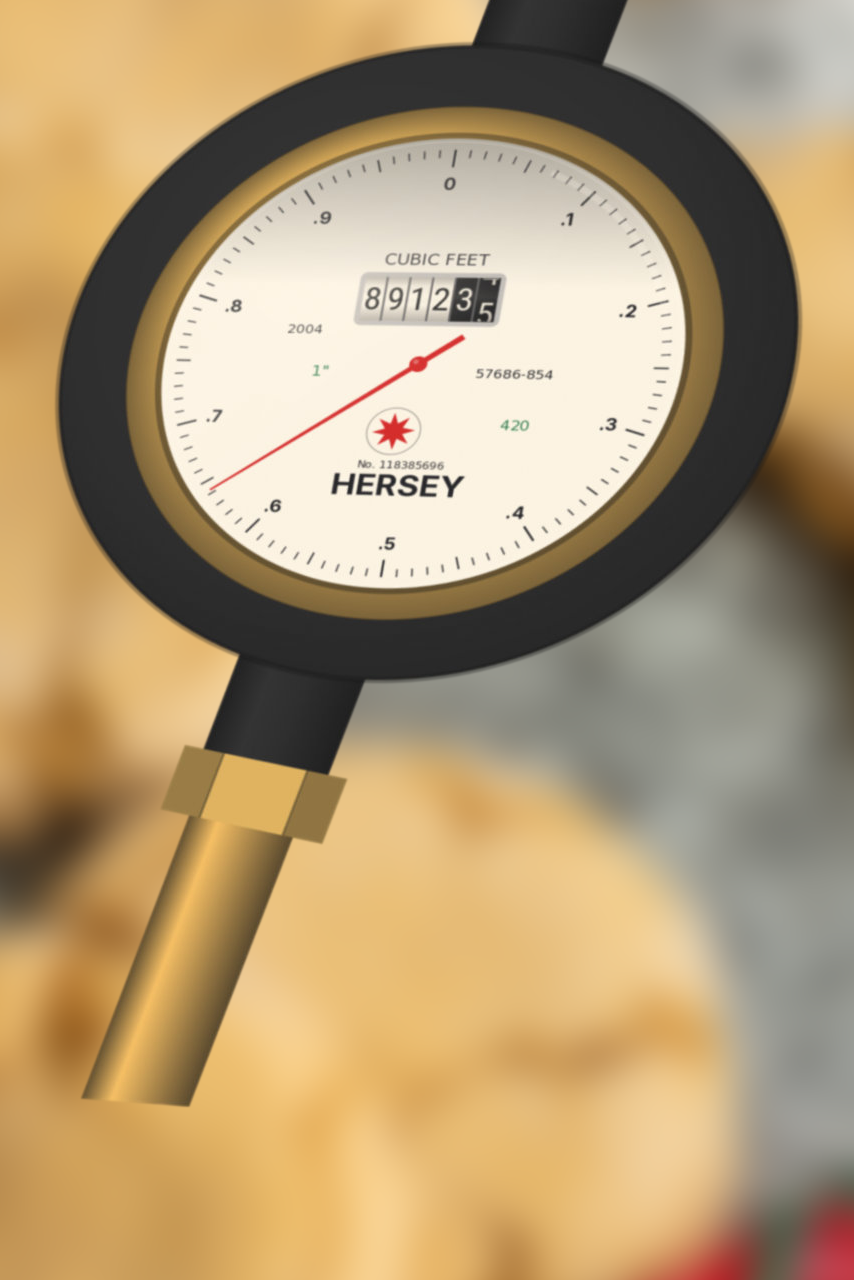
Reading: value=891234.64 unit=ft³
